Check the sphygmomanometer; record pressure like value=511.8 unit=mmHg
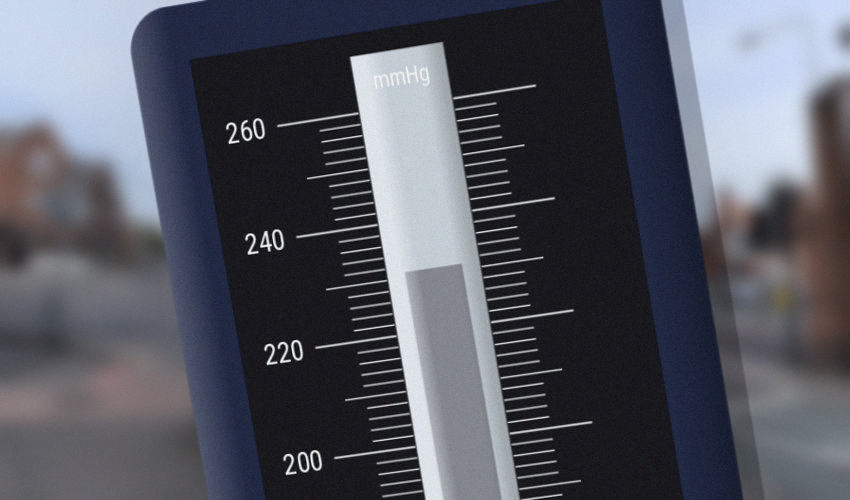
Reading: value=231 unit=mmHg
